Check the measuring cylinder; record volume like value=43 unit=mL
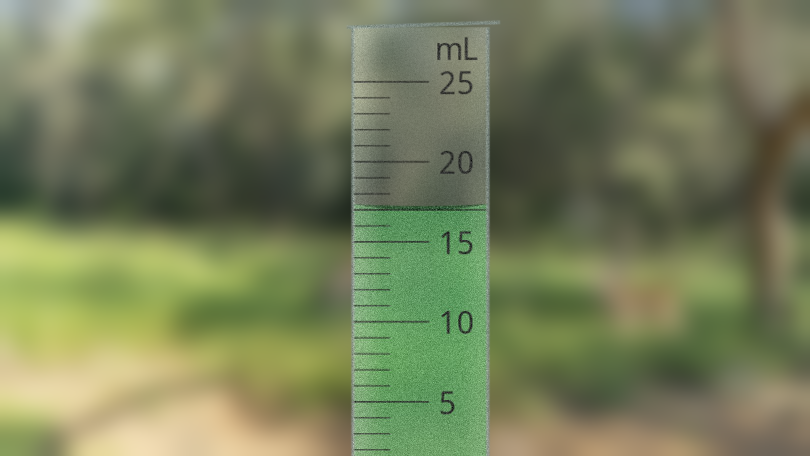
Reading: value=17 unit=mL
